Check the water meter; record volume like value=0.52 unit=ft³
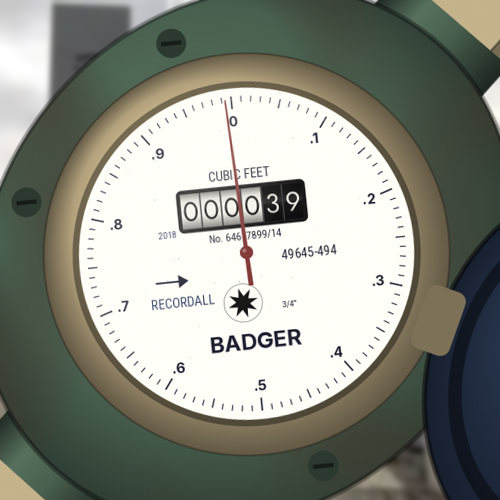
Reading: value=38.99 unit=ft³
